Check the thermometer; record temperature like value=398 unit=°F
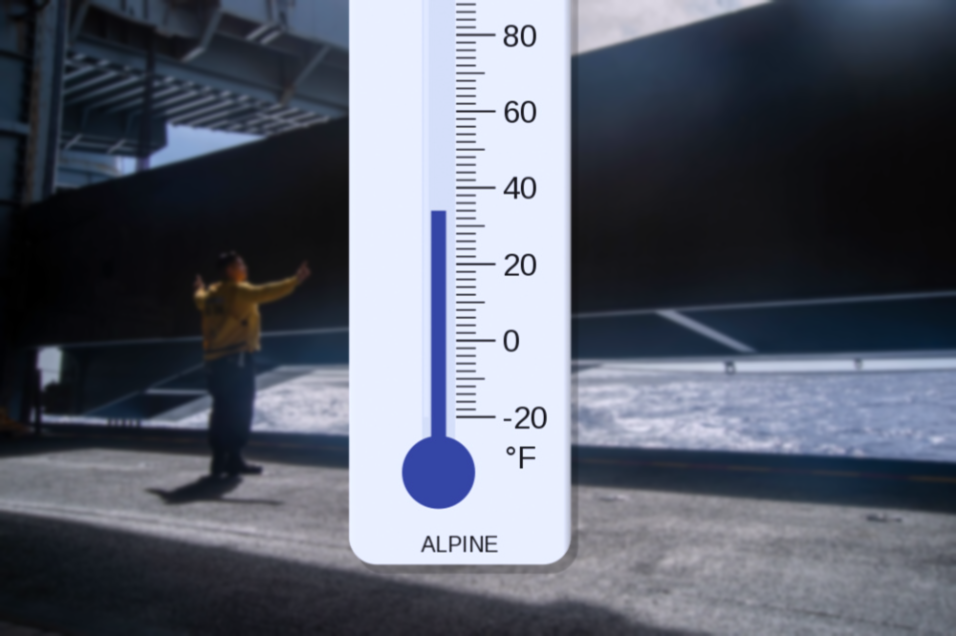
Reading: value=34 unit=°F
